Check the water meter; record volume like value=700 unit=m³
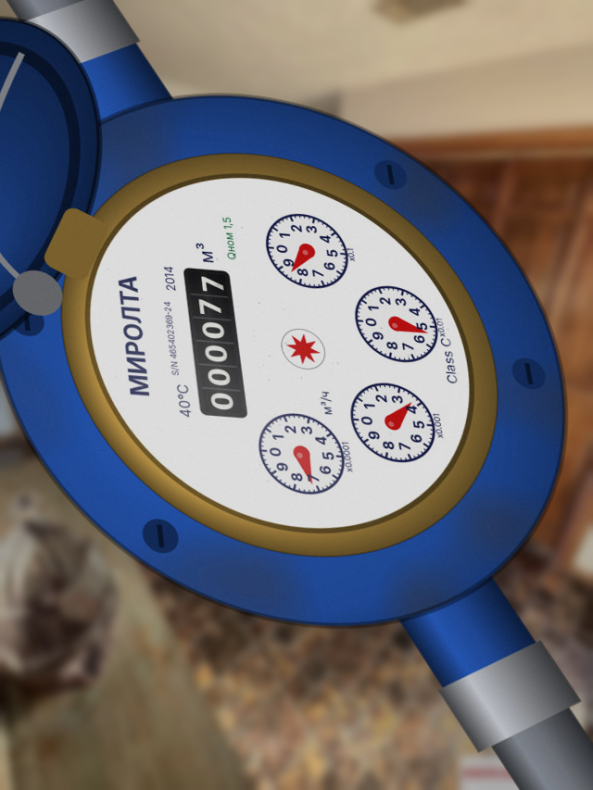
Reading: value=76.8537 unit=m³
